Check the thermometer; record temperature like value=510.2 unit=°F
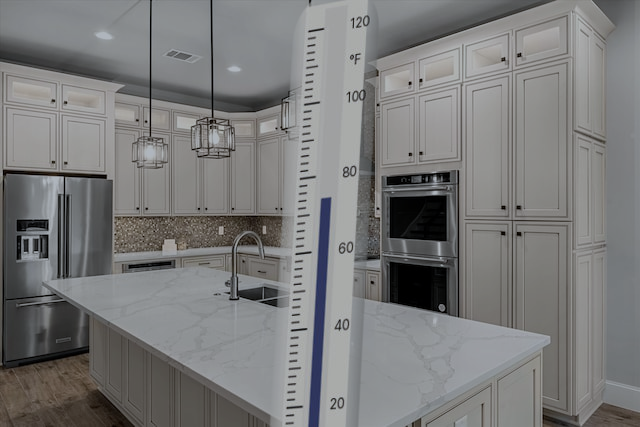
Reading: value=74 unit=°F
